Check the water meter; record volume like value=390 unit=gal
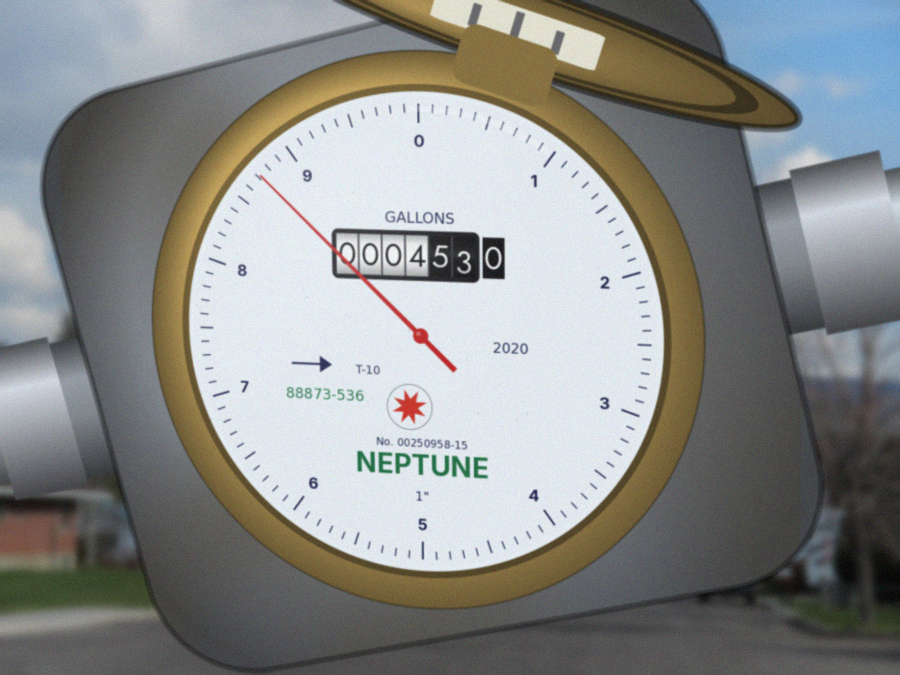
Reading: value=4528.7 unit=gal
